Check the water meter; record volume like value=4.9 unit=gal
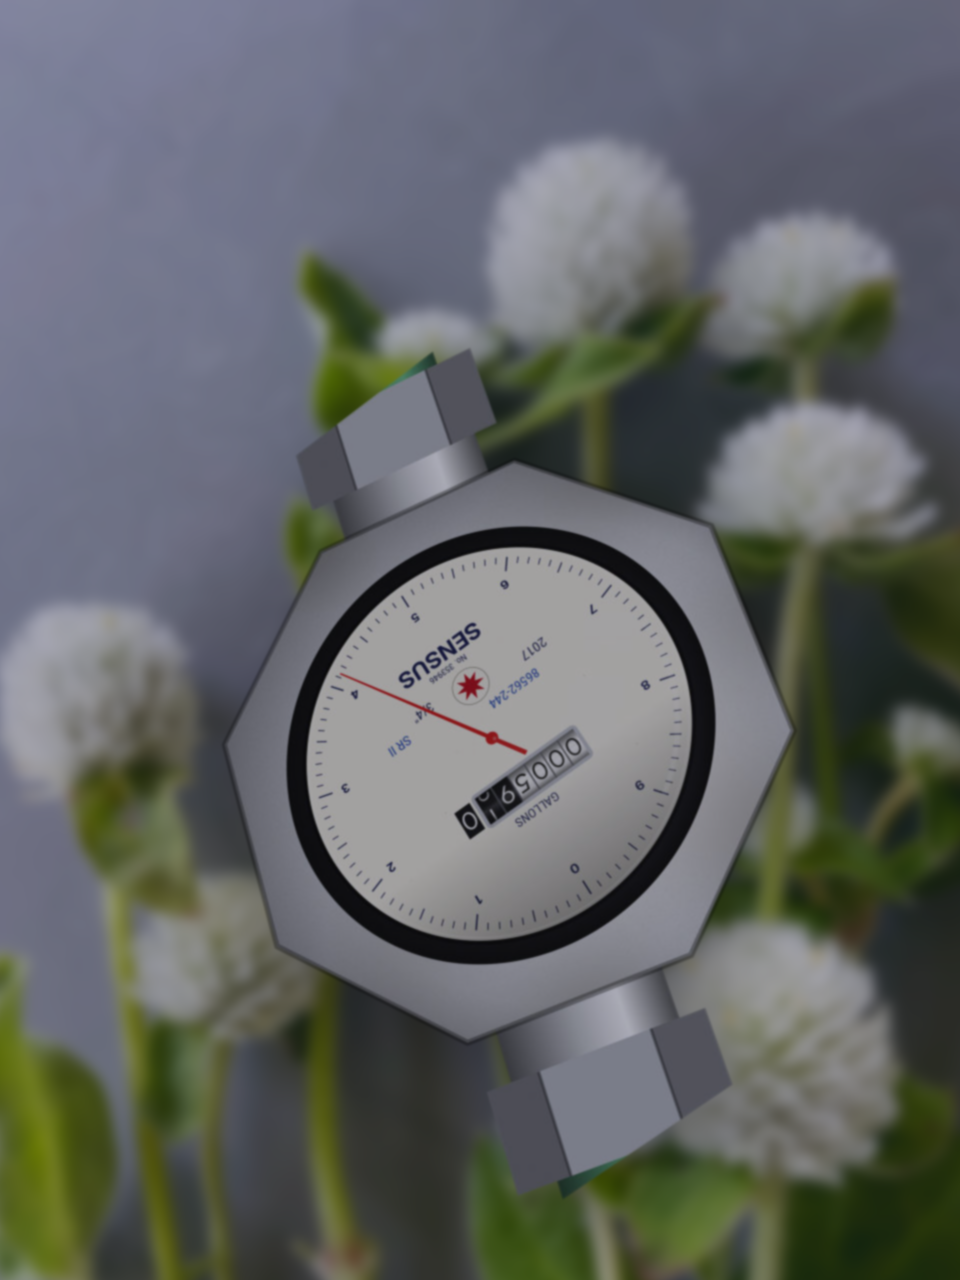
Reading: value=5914.1 unit=gal
